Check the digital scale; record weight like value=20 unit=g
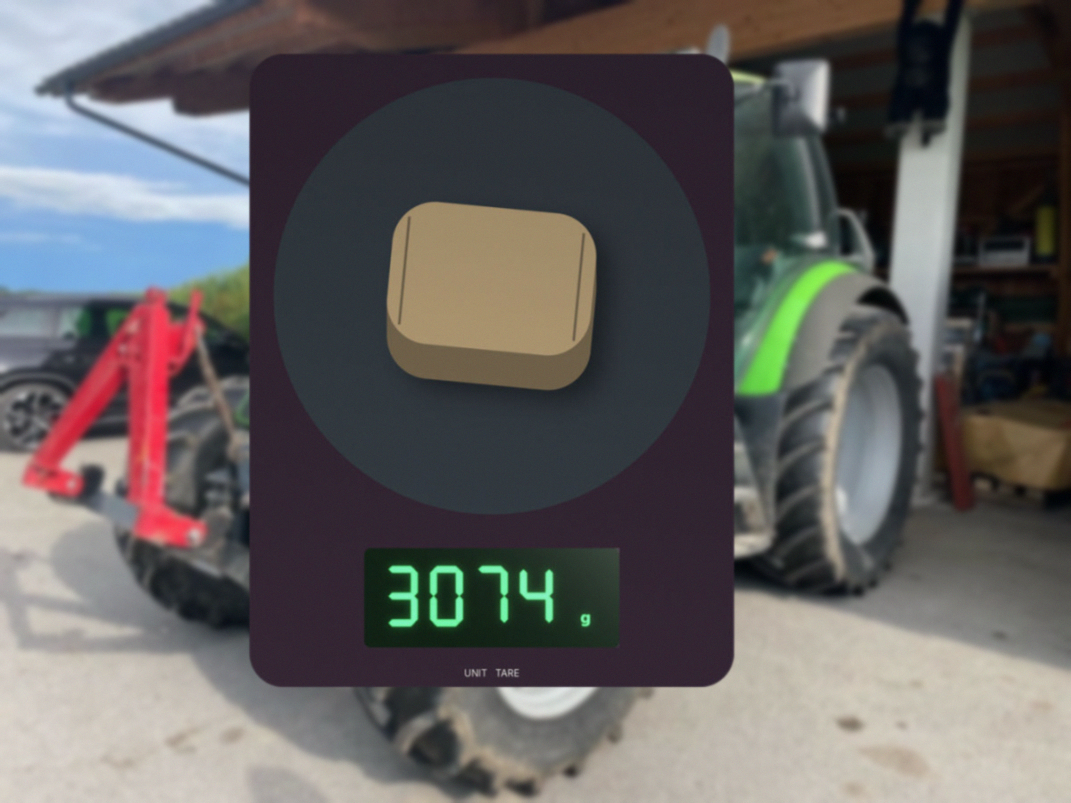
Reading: value=3074 unit=g
